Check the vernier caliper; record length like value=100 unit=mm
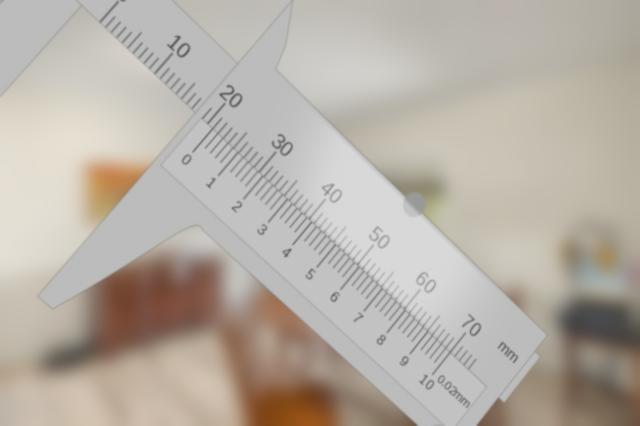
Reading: value=21.0 unit=mm
